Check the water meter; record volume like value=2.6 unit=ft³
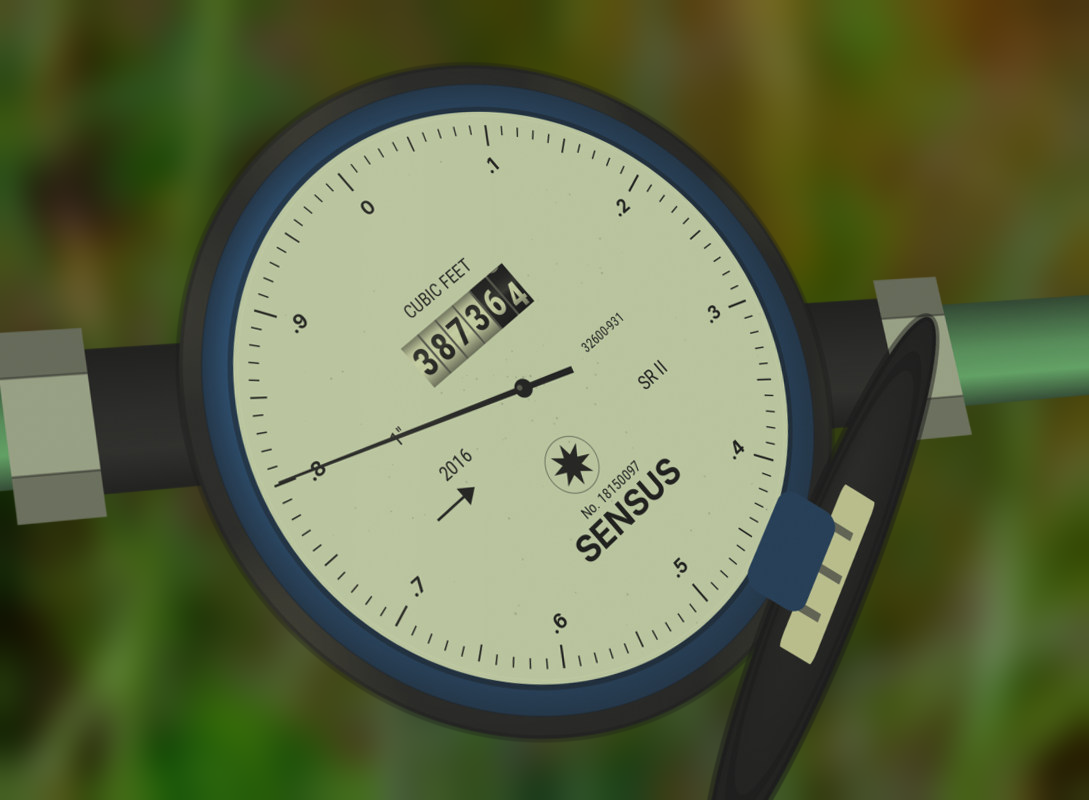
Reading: value=387363.80 unit=ft³
